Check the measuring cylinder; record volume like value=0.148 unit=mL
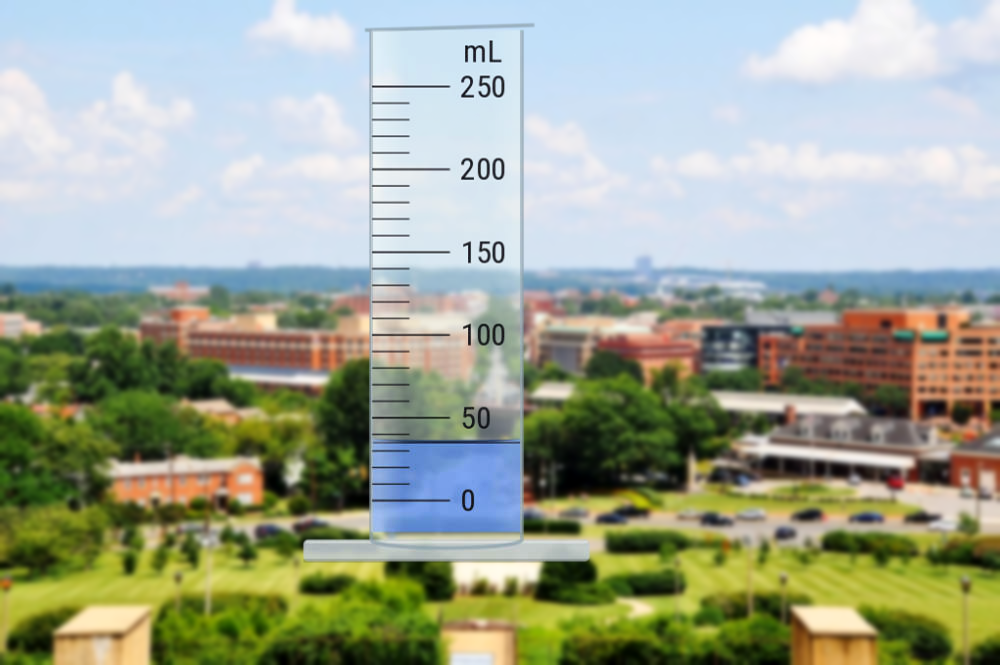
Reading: value=35 unit=mL
